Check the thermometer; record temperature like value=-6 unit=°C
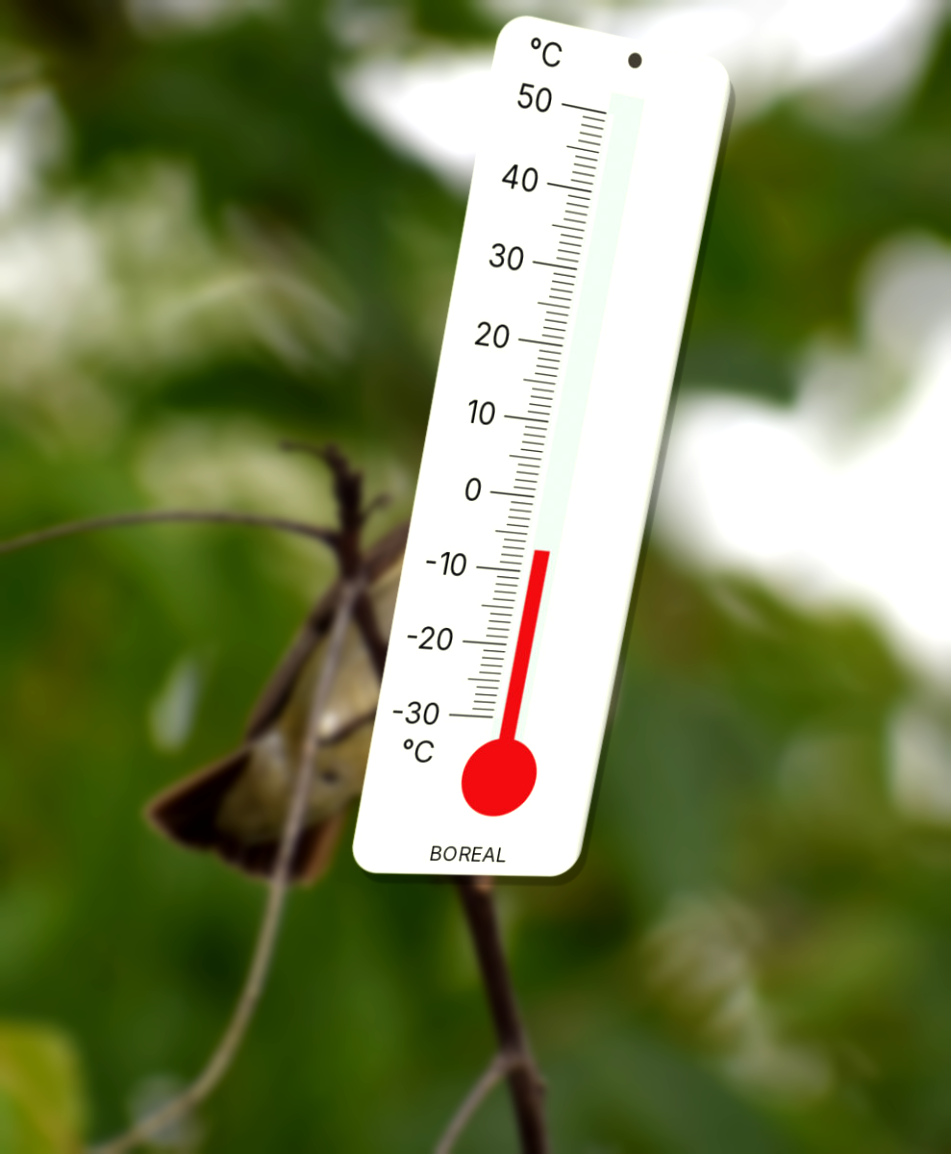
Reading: value=-7 unit=°C
